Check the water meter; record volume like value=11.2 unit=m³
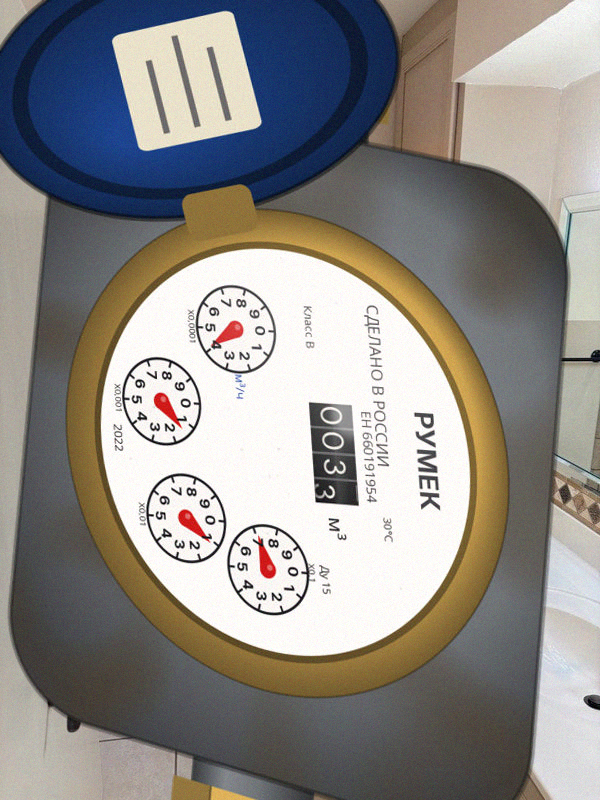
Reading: value=32.7114 unit=m³
